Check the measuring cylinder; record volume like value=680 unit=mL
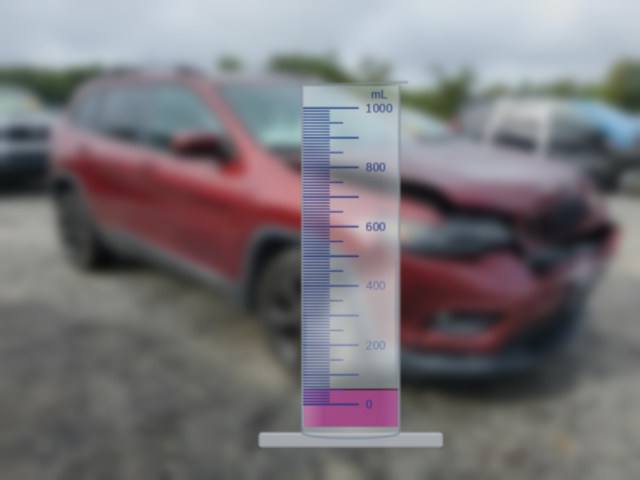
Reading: value=50 unit=mL
